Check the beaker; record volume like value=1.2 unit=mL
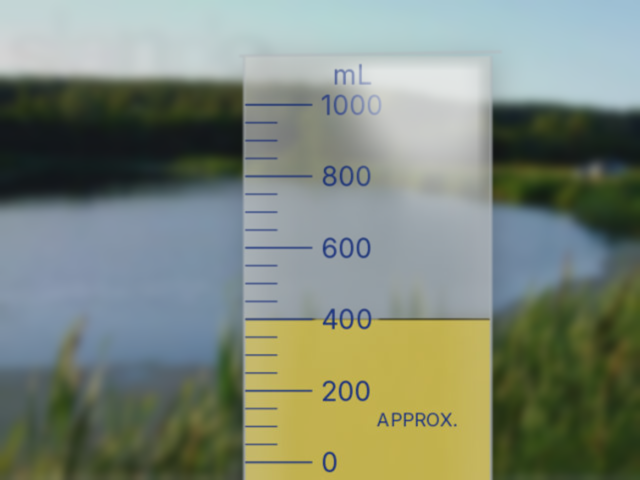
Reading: value=400 unit=mL
